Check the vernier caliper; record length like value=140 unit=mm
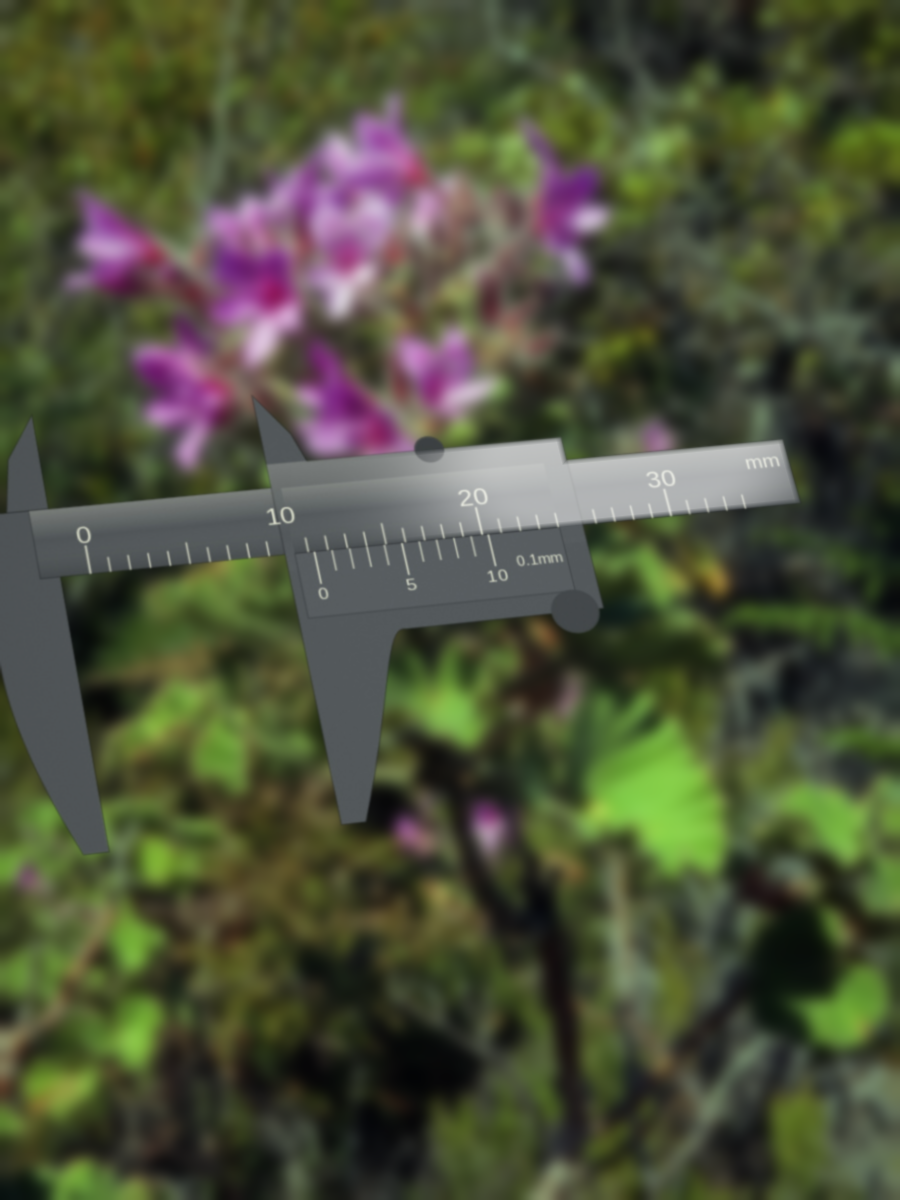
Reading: value=11.3 unit=mm
